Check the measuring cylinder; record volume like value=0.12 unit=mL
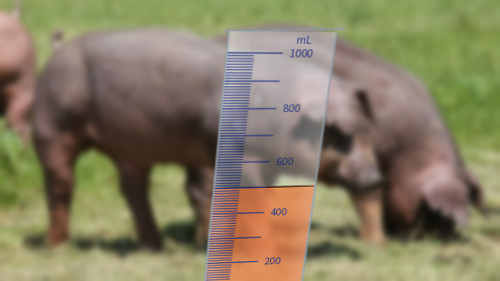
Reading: value=500 unit=mL
